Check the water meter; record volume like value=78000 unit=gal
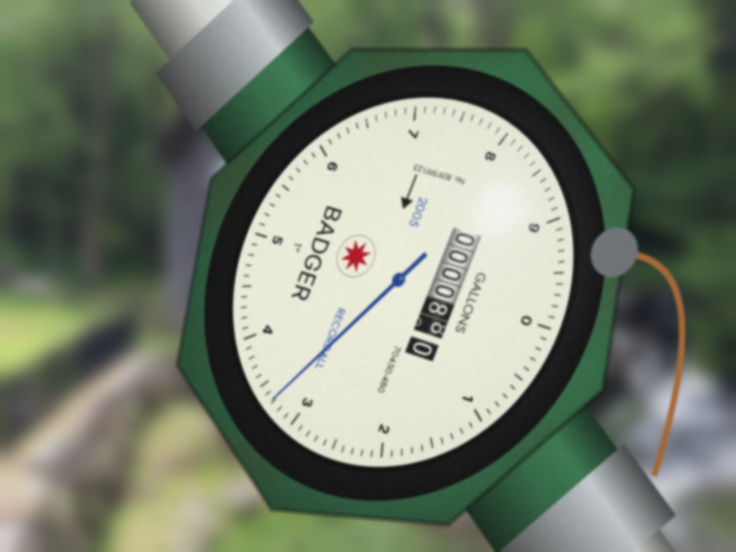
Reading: value=883.3 unit=gal
